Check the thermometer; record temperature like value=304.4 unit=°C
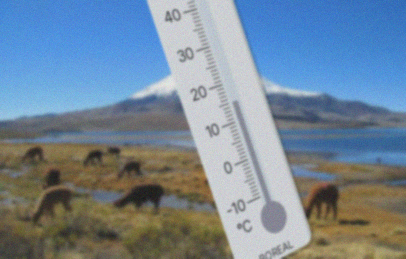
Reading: value=15 unit=°C
